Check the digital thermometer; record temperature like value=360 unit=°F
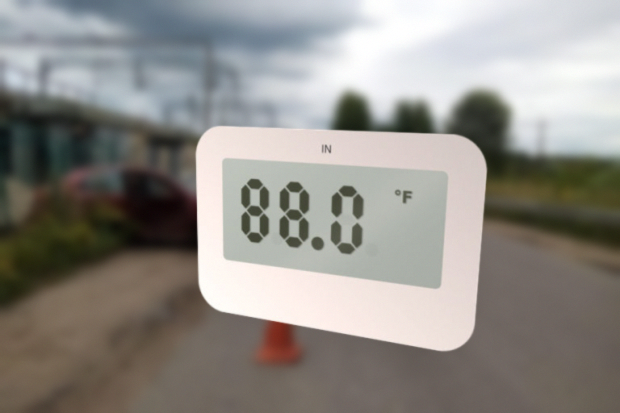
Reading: value=88.0 unit=°F
